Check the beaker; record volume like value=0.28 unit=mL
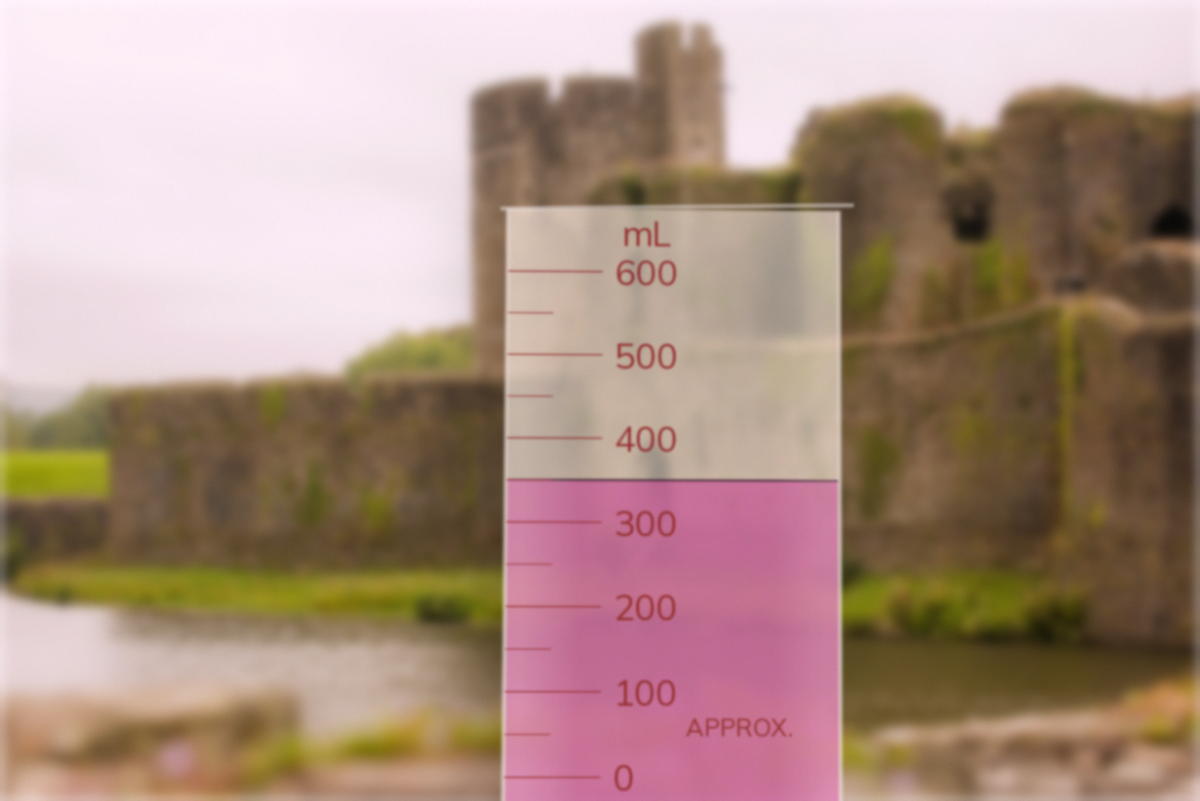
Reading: value=350 unit=mL
